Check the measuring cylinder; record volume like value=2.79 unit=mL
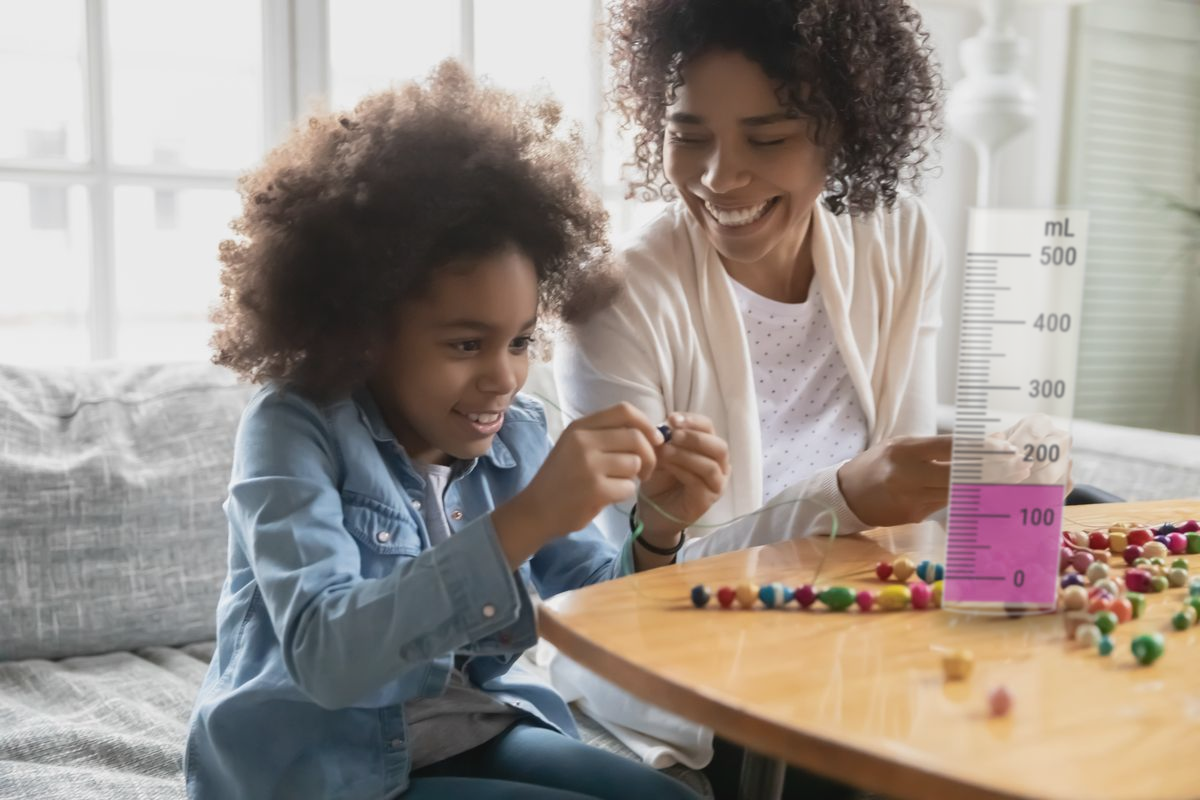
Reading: value=150 unit=mL
